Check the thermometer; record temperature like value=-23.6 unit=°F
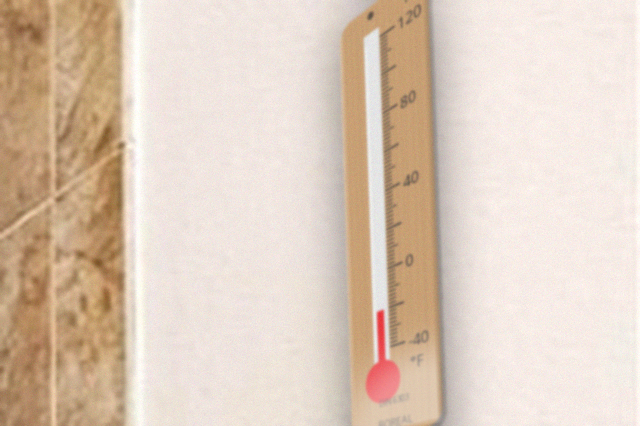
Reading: value=-20 unit=°F
